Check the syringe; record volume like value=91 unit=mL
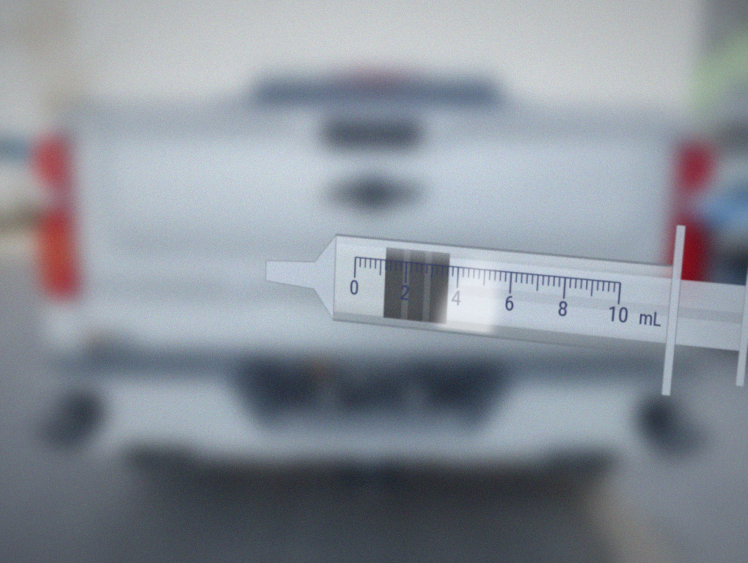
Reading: value=1.2 unit=mL
